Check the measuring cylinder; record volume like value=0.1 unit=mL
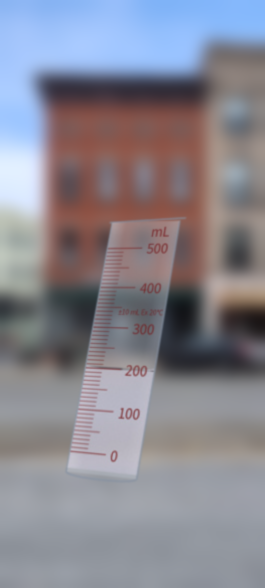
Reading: value=200 unit=mL
